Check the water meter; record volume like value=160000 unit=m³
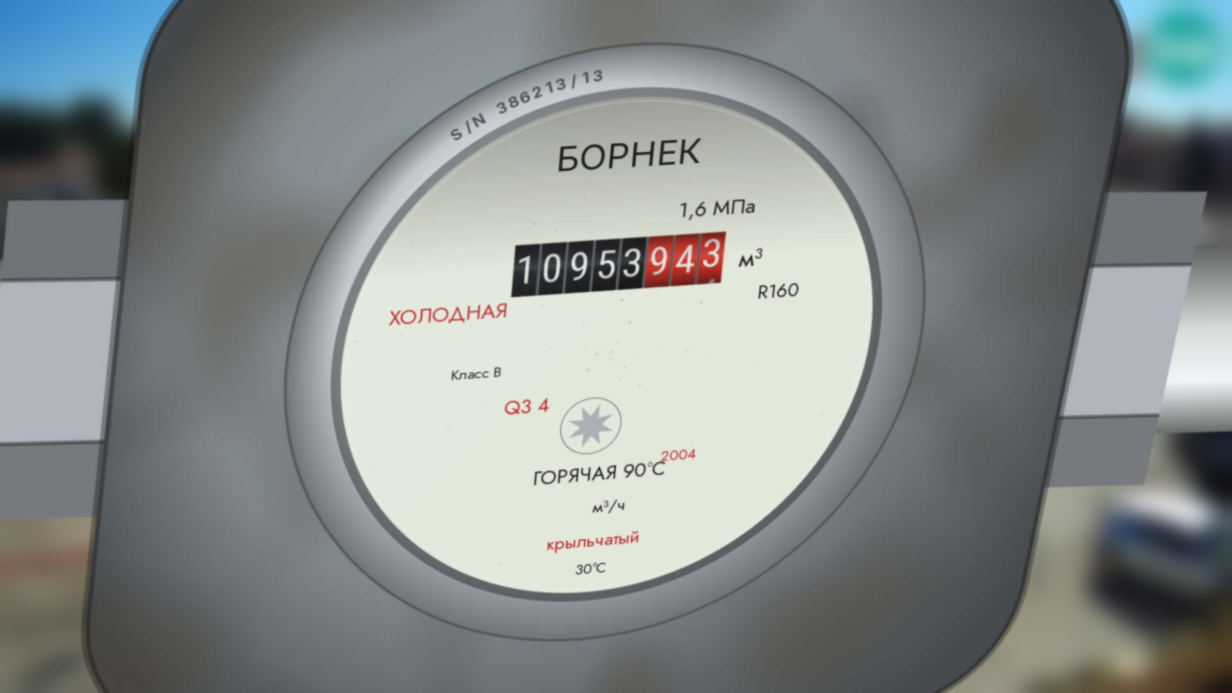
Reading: value=10953.943 unit=m³
